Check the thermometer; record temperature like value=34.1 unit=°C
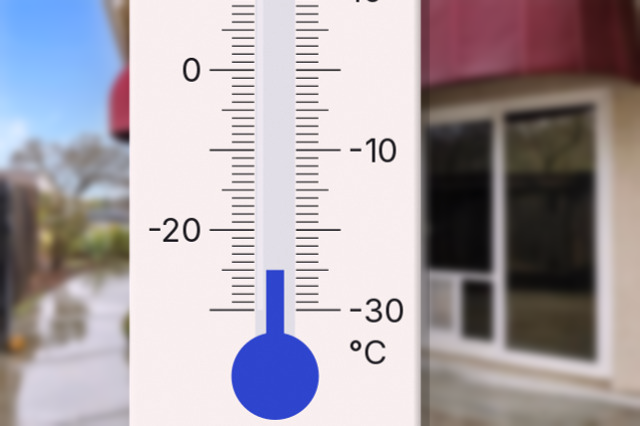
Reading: value=-25 unit=°C
